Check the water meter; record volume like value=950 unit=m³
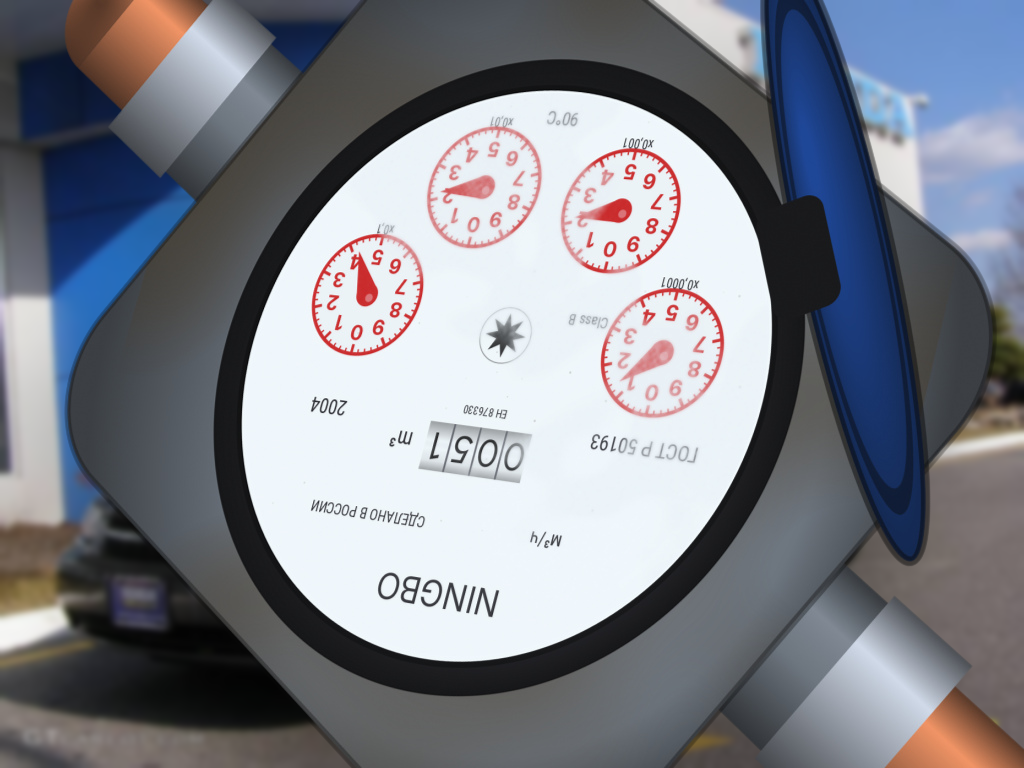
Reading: value=51.4221 unit=m³
